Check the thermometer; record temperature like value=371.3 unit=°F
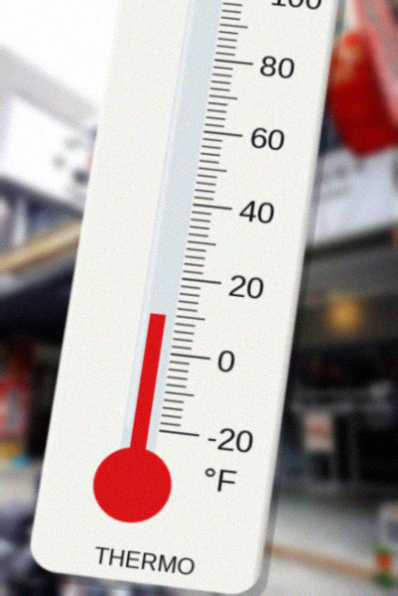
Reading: value=10 unit=°F
